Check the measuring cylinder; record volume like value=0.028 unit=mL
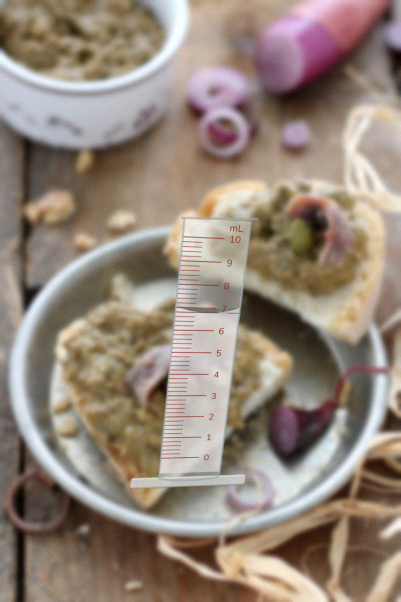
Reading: value=6.8 unit=mL
